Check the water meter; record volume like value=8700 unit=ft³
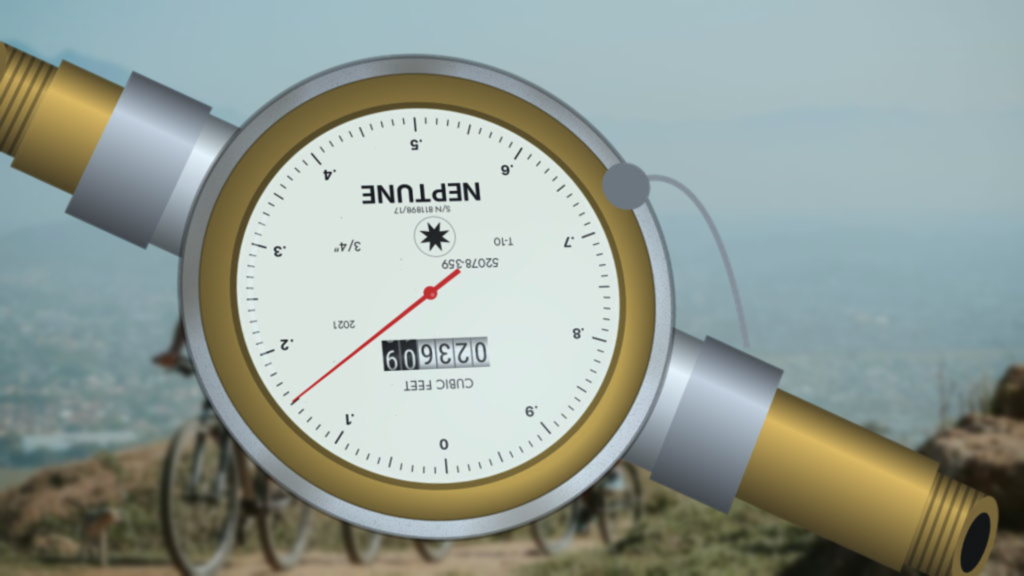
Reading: value=23609.15 unit=ft³
